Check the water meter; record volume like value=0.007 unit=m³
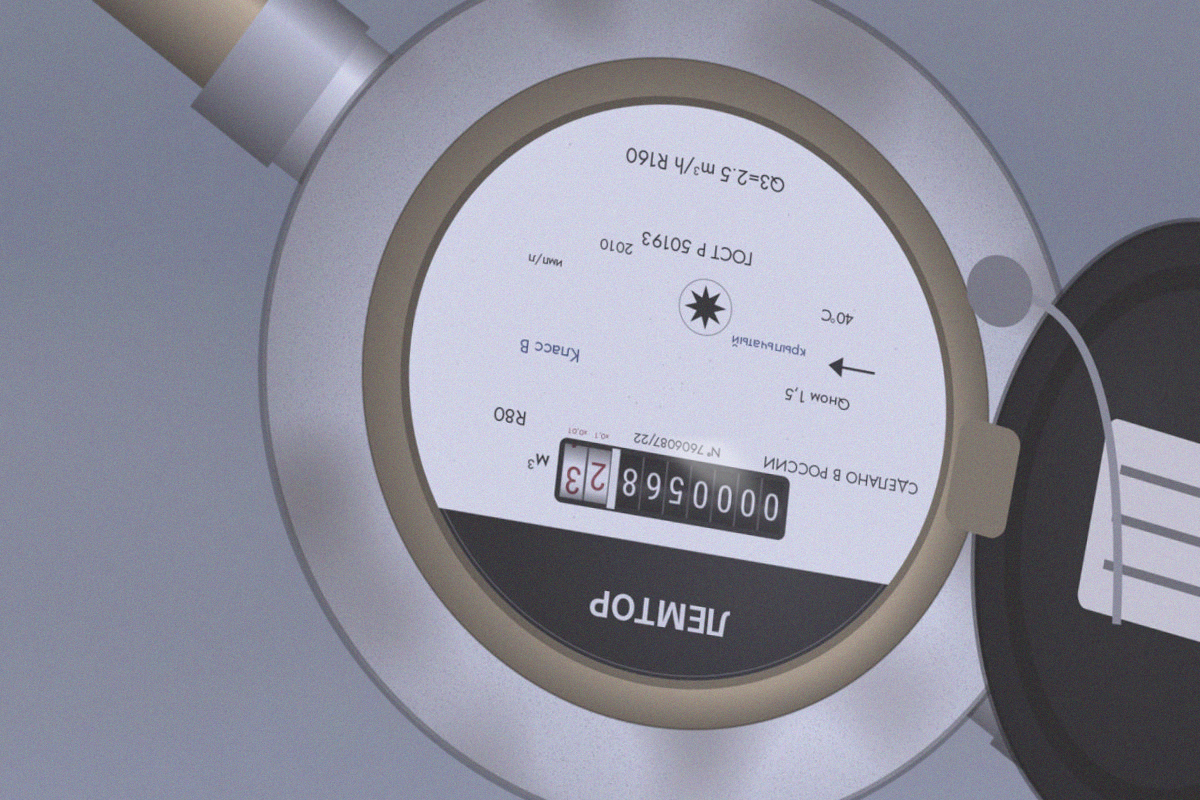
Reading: value=568.23 unit=m³
